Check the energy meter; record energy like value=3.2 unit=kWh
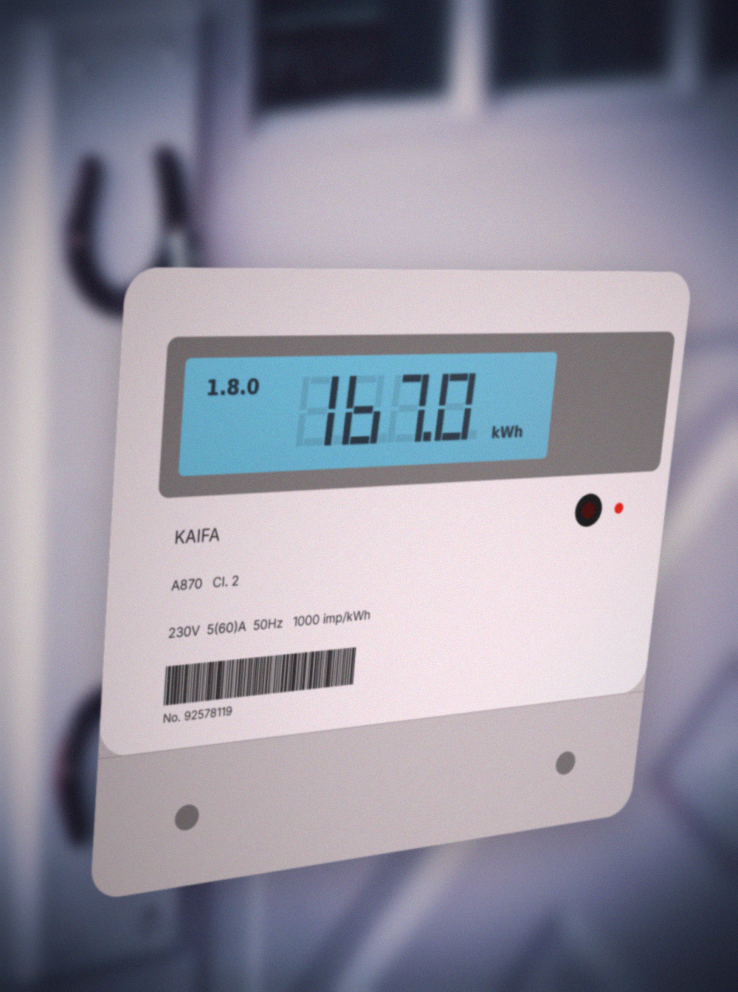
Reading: value=167.0 unit=kWh
